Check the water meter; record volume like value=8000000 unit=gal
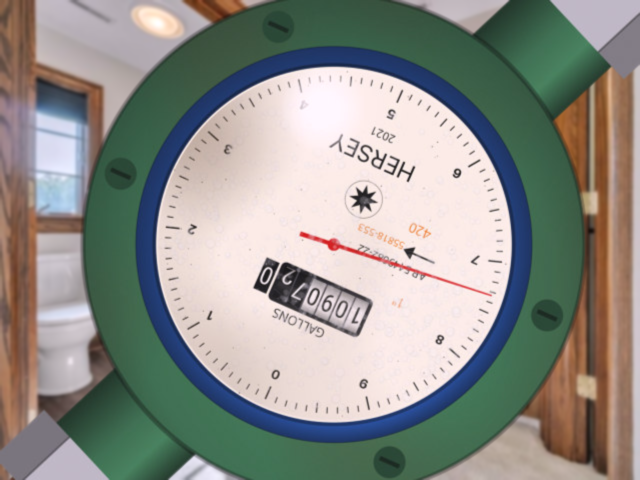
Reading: value=1090717.3 unit=gal
